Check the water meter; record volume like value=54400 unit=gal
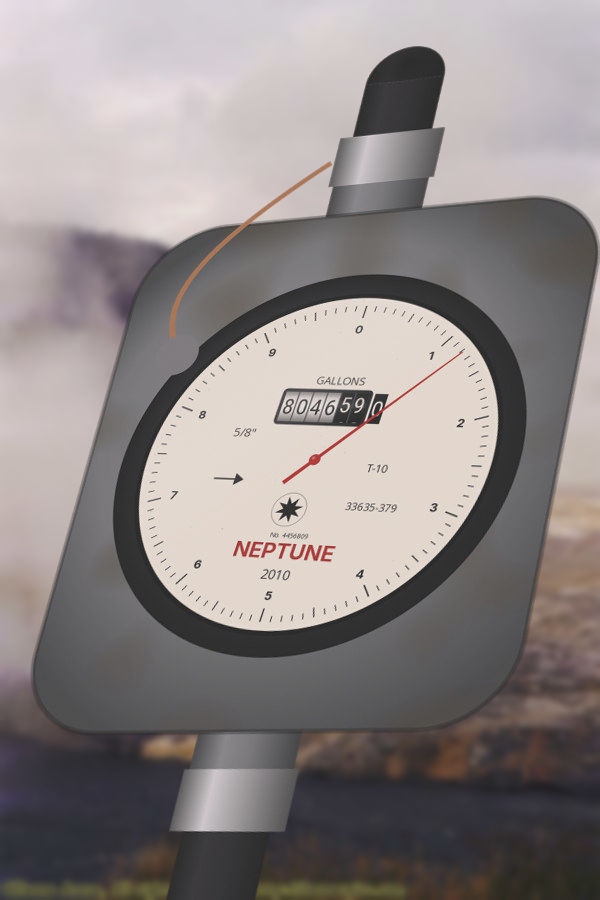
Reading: value=8046591.2 unit=gal
